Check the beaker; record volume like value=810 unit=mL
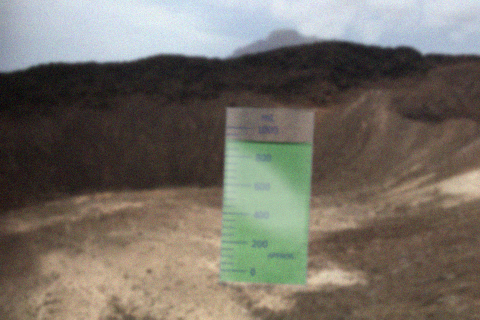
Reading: value=900 unit=mL
